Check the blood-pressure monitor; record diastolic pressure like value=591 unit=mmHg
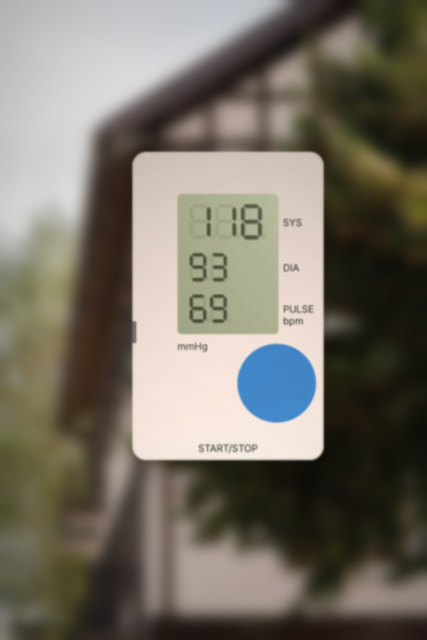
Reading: value=93 unit=mmHg
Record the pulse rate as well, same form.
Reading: value=69 unit=bpm
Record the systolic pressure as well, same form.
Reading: value=118 unit=mmHg
